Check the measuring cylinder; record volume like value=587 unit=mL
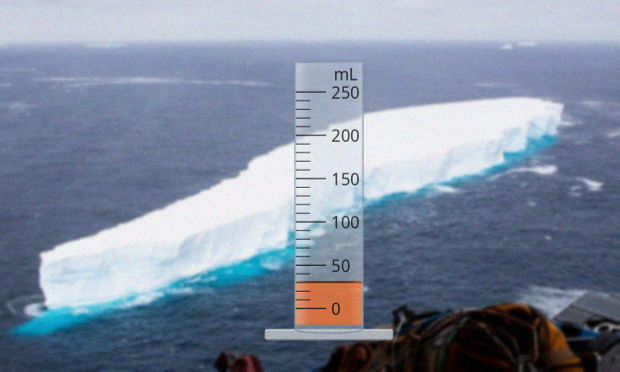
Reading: value=30 unit=mL
